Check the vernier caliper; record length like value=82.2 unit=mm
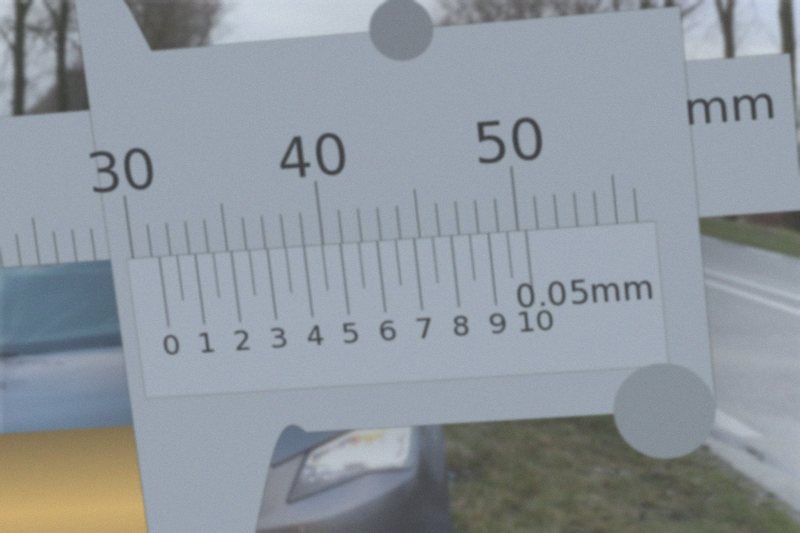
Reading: value=31.4 unit=mm
